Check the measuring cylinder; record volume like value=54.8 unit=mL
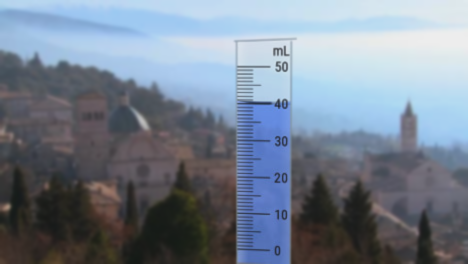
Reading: value=40 unit=mL
